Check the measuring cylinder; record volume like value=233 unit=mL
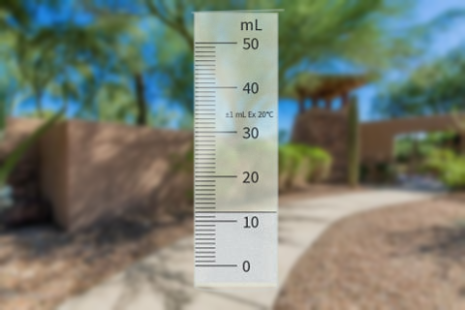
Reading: value=12 unit=mL
